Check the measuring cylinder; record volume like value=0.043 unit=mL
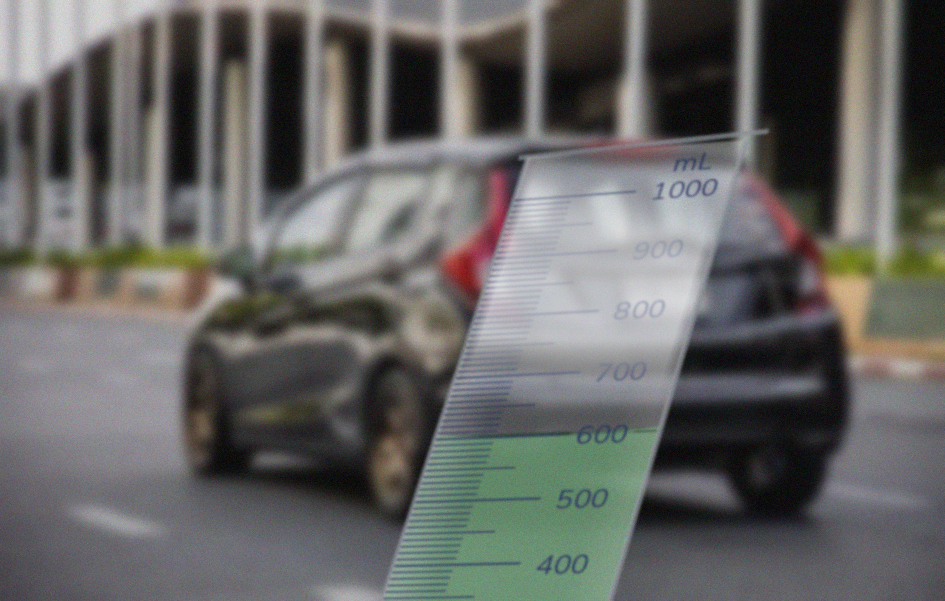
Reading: value=600 unit=mL
